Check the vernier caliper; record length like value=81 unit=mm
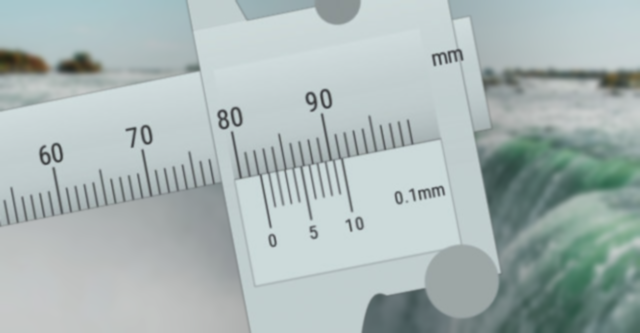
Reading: value=82.2 unit=mm
